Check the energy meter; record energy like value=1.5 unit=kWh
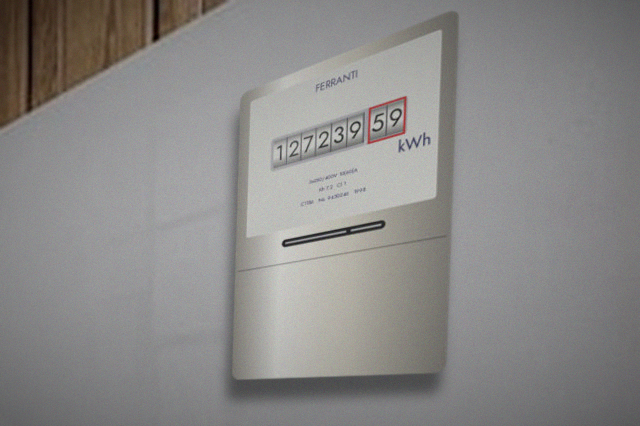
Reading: value=127239.59 unit=kWh
